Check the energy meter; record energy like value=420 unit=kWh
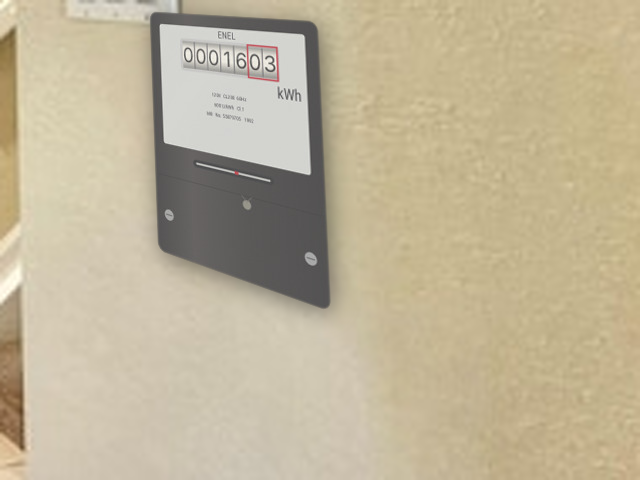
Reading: value=16.03 unit=kWh
